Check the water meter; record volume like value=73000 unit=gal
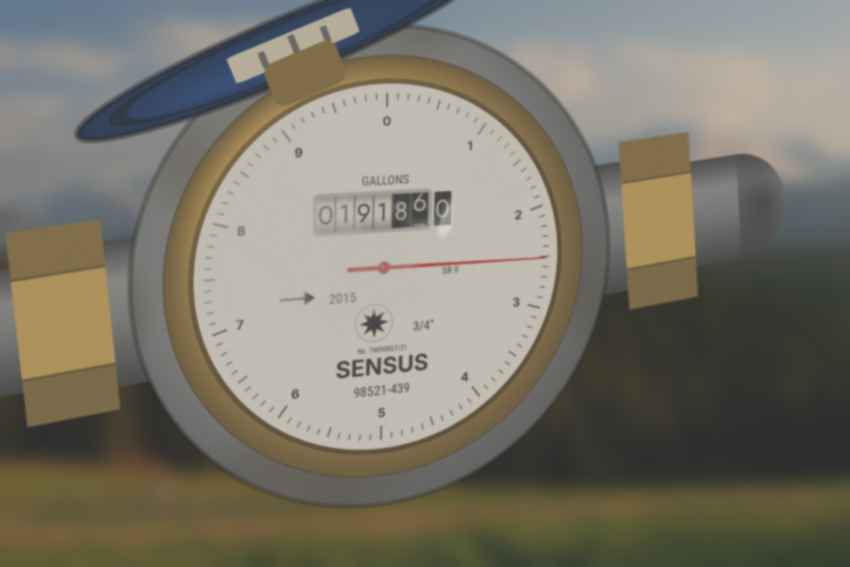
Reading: value=191862.5 unit=gal
